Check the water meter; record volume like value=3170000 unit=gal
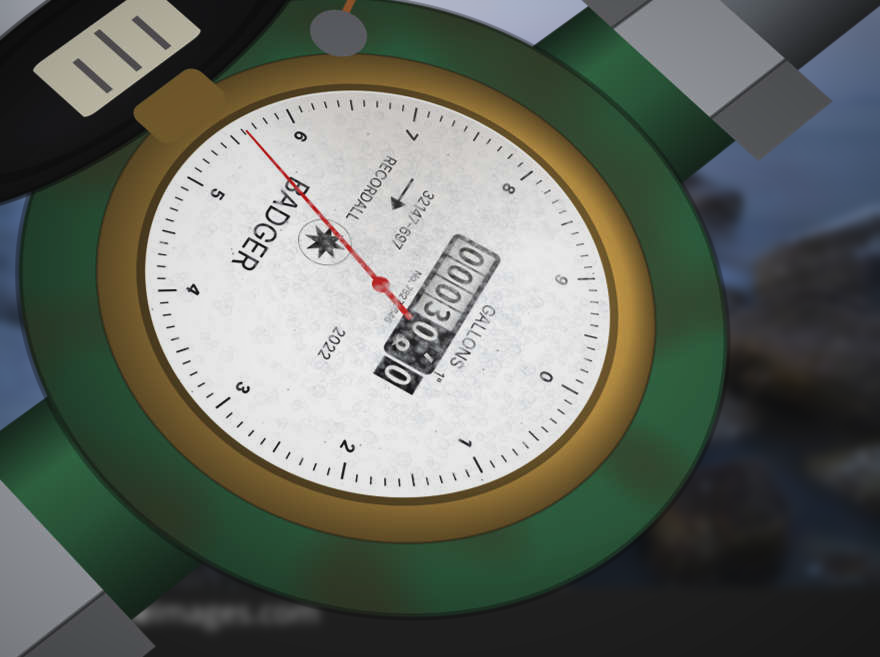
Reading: value=3075.6 unit=gal
